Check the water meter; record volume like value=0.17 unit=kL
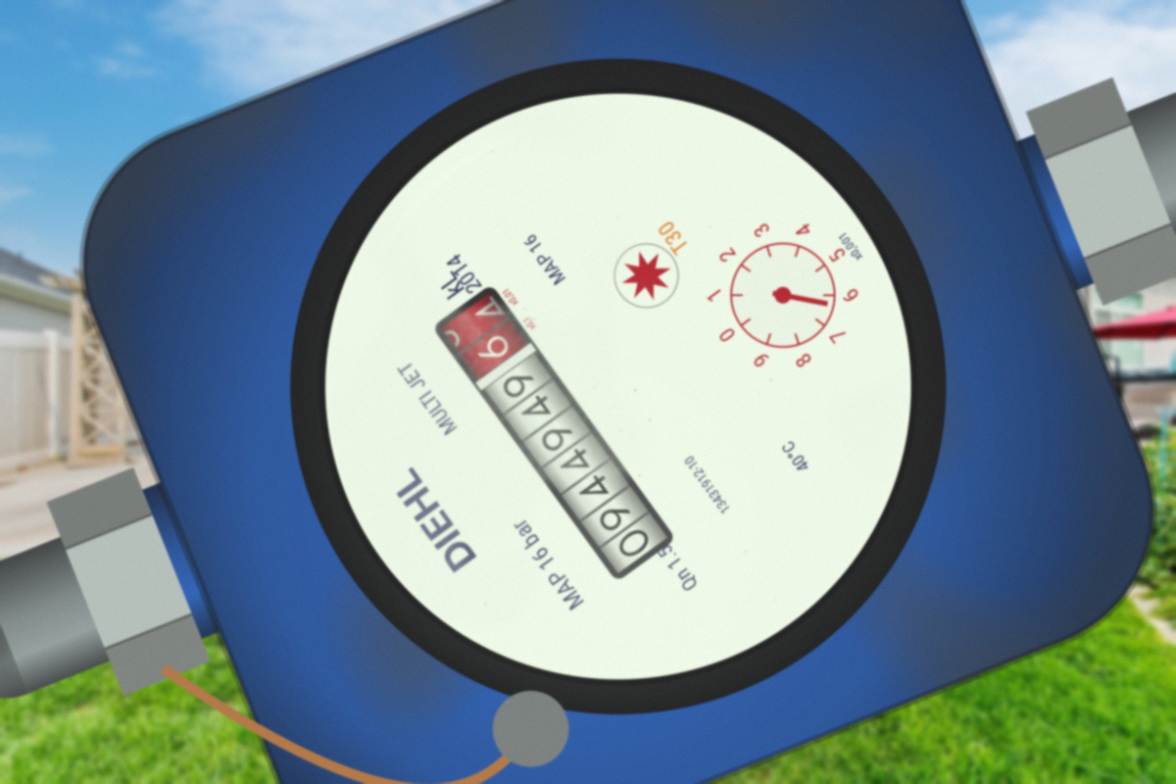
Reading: value=944949.636 unit=kL
